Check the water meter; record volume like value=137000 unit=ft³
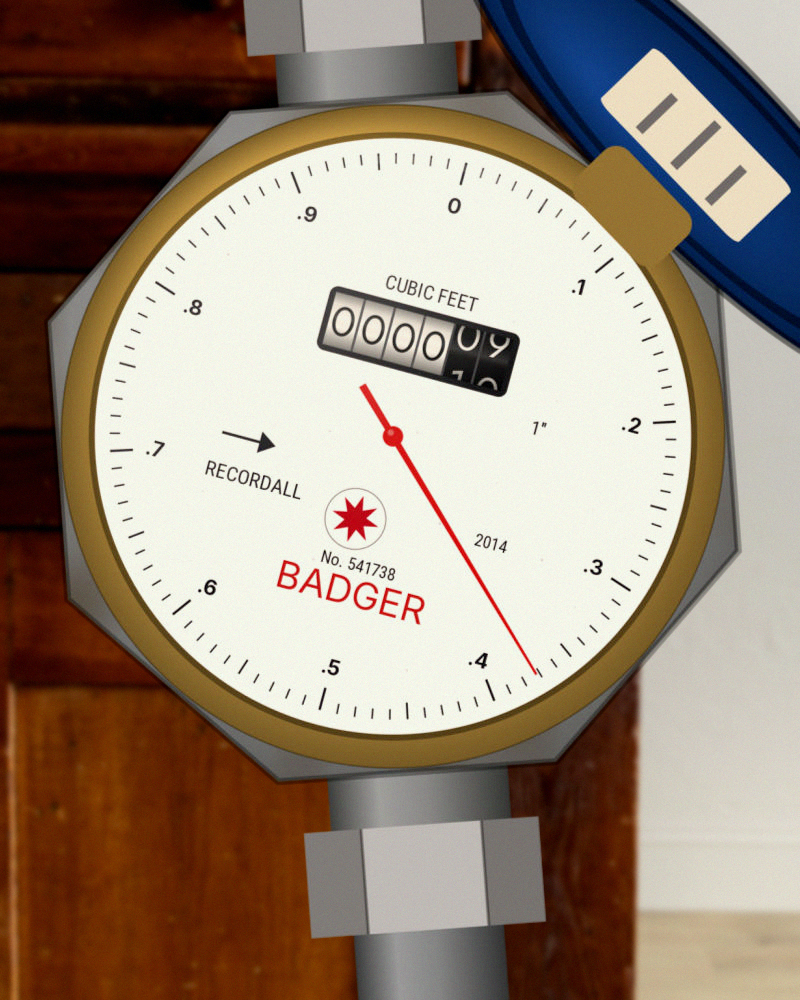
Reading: value=9.37 unit=ft³
